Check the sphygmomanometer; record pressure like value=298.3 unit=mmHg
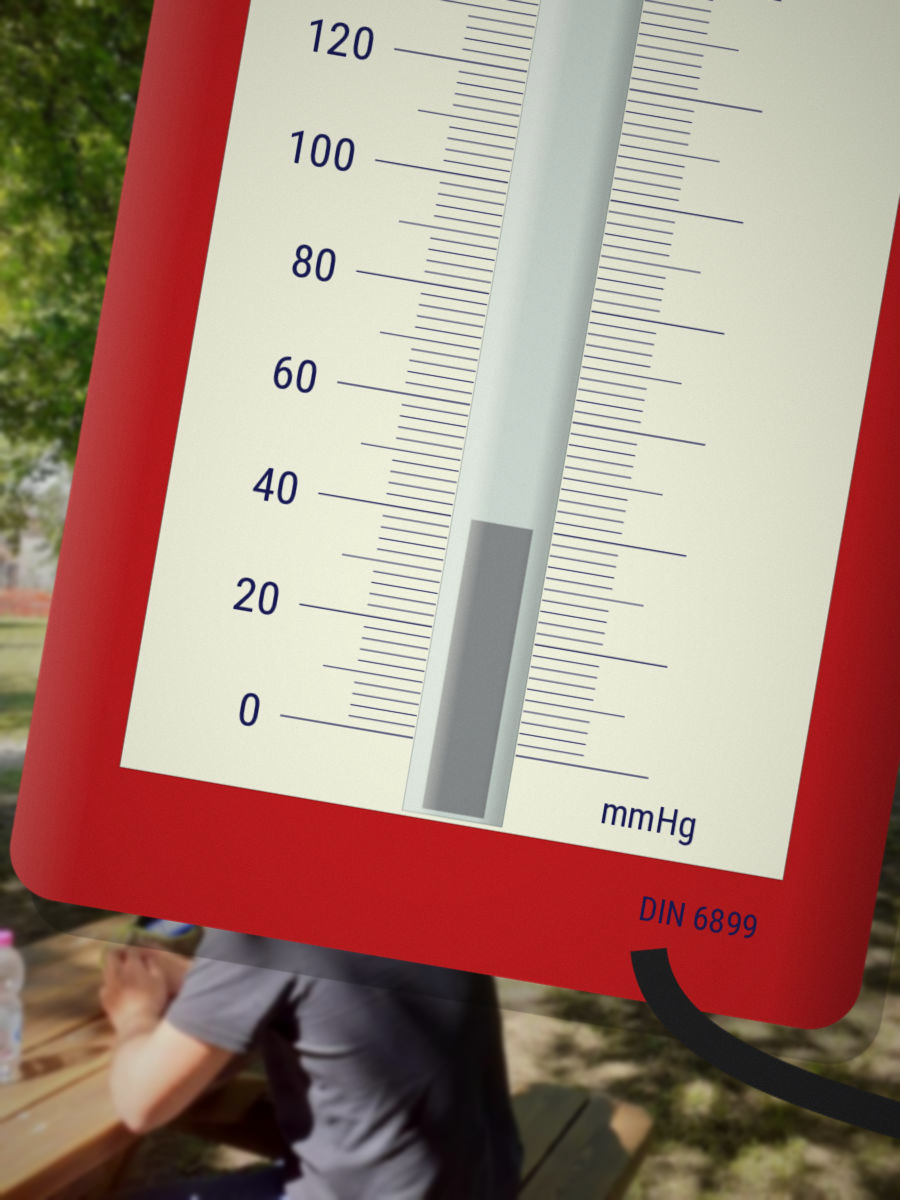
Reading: value=40 unit=mmHg
